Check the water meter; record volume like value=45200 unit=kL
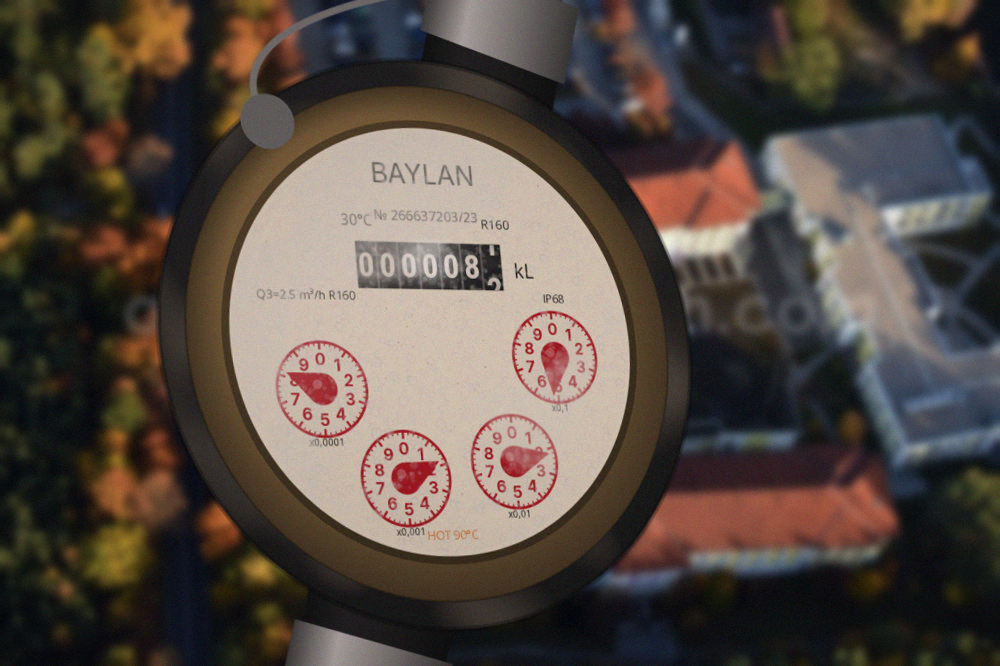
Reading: value=81.5218 unit=kL
